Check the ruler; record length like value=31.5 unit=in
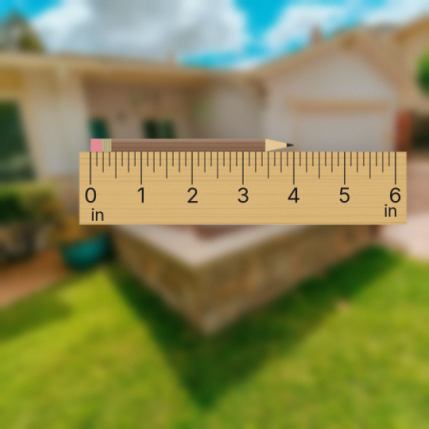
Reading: value=4 unit=in
